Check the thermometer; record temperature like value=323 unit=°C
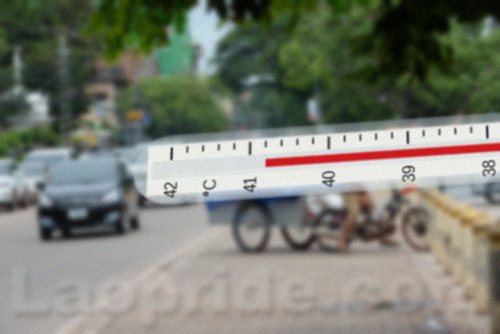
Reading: value=40.8 unit=°C
